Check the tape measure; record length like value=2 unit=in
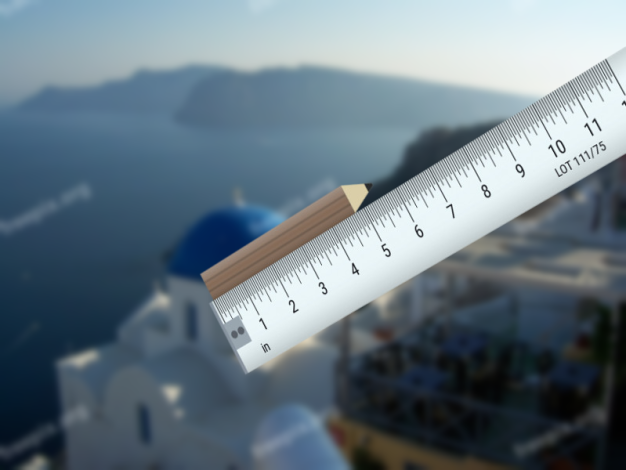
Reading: value=5.5 unit=in
